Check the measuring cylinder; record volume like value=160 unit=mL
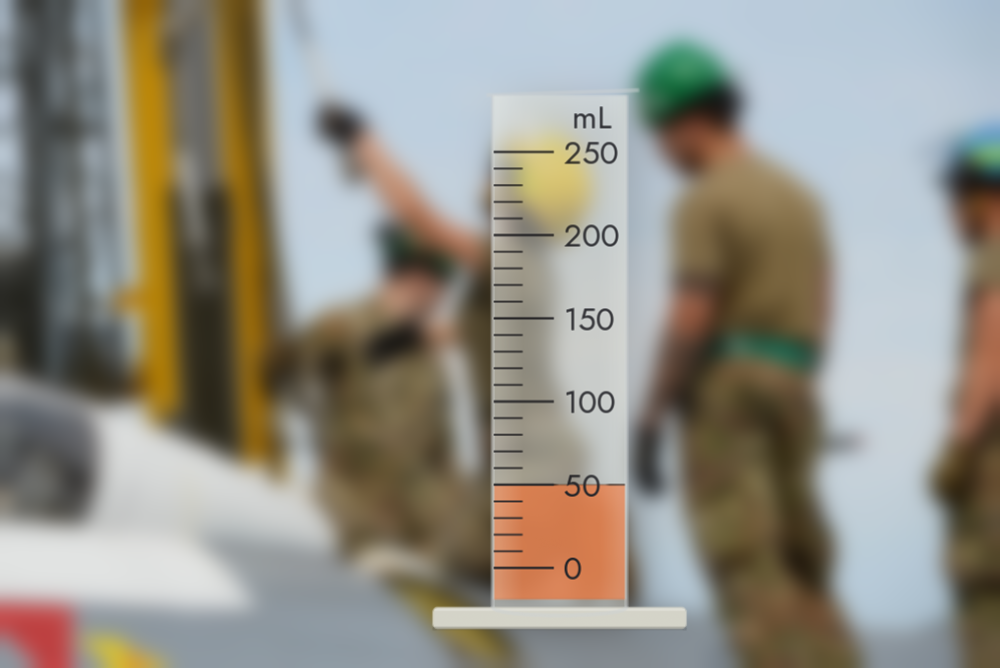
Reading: value=50 unit=mL
